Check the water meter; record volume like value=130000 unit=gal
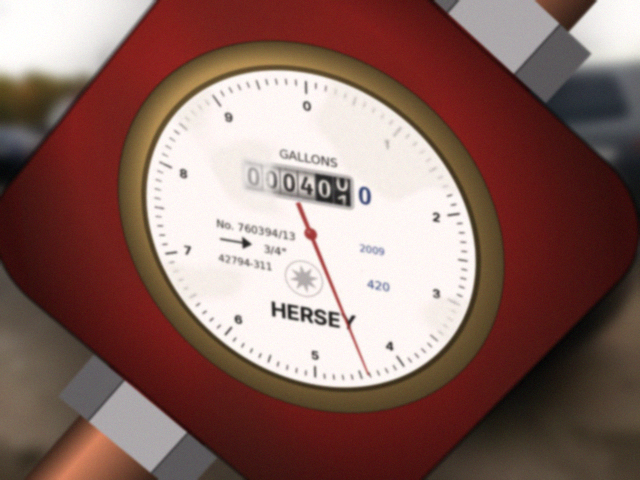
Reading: value=4004.4 unit=gal
